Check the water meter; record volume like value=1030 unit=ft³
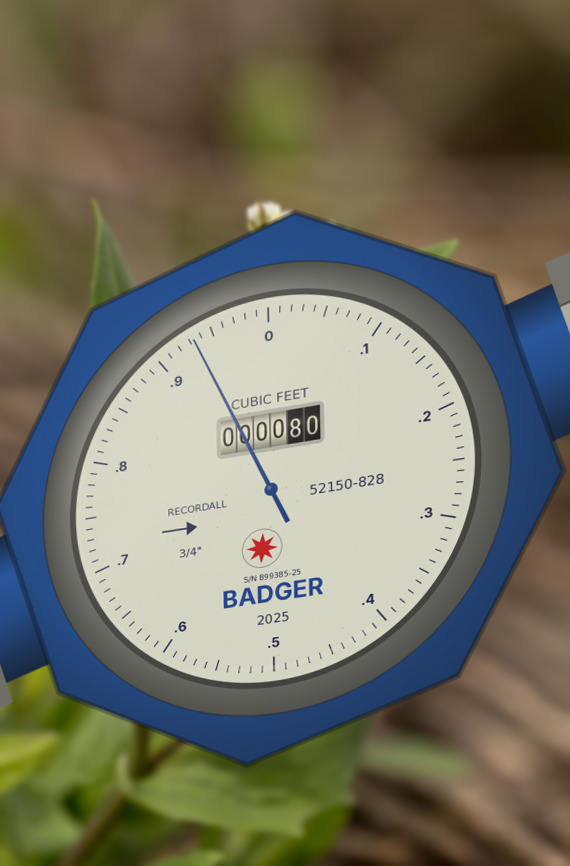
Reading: value=79.93 unit=ft³
